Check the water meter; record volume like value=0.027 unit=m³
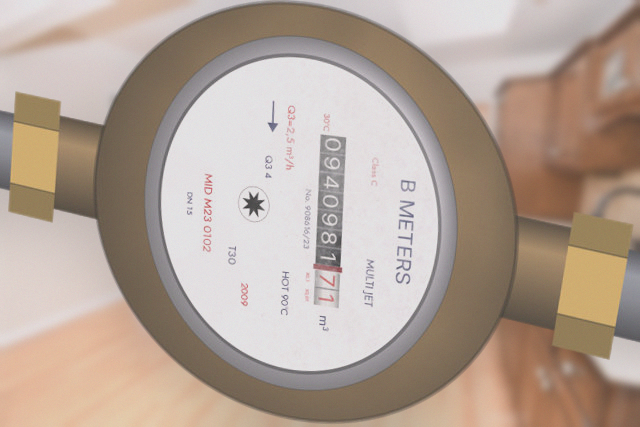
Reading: value=940981.71 unit=m³
